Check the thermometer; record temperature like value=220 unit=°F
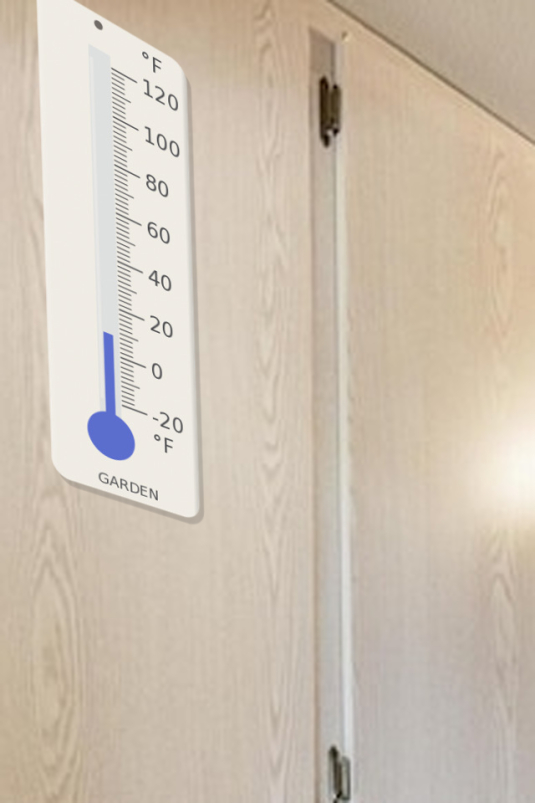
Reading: value=8 unit=°F
